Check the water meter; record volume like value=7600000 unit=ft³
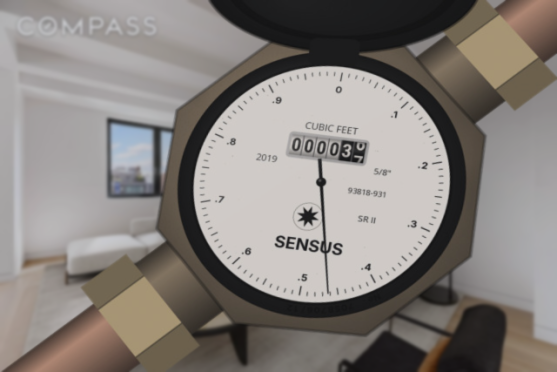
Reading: value=36.46 unit=ft³
